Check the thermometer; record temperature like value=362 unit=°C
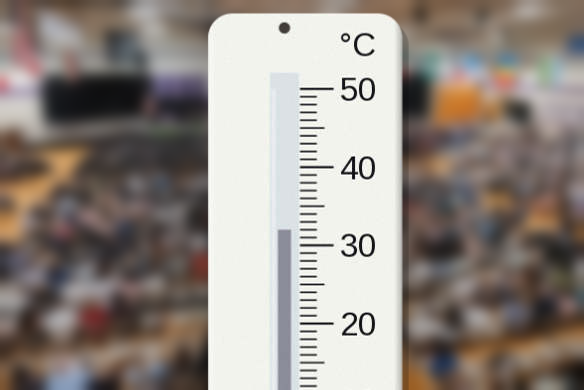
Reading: value=32 unit=°C
